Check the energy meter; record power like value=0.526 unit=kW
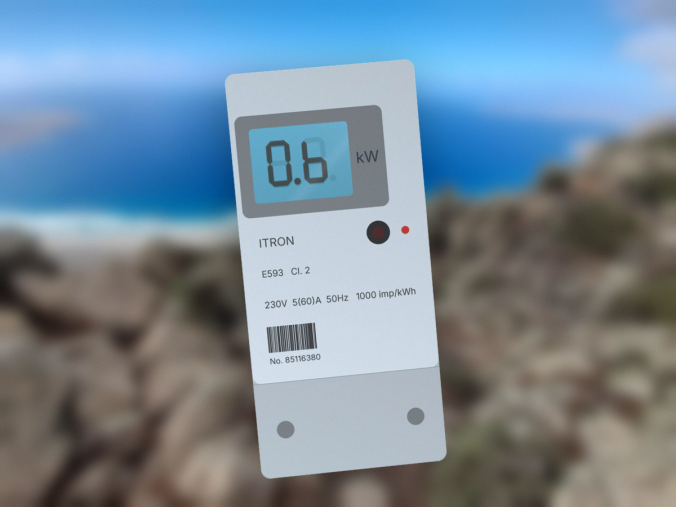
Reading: value=0.6 unit=kW
